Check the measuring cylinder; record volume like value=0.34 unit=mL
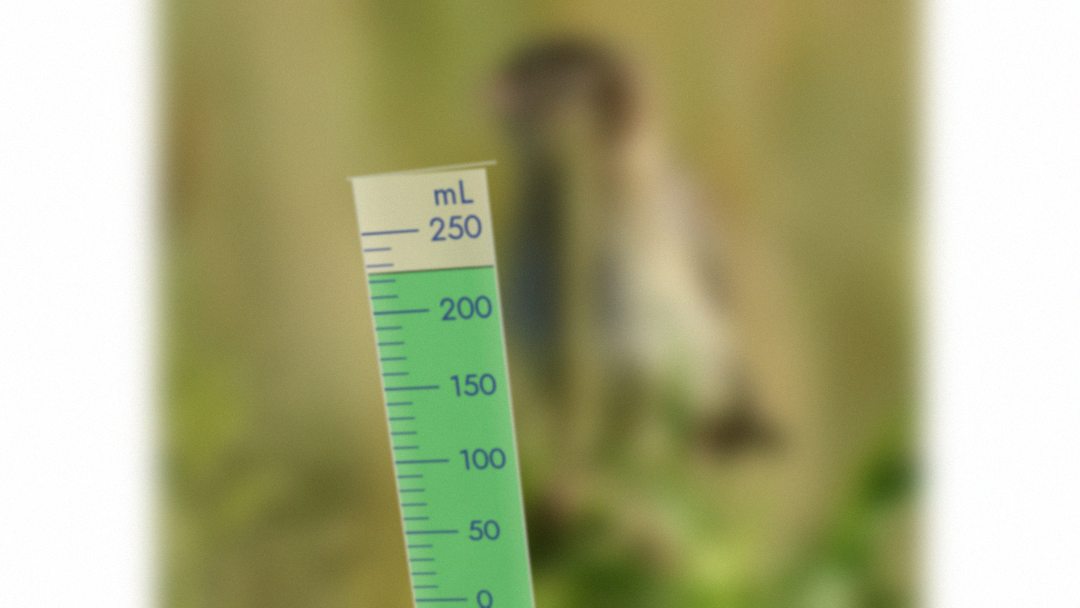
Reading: value=225 unit=mL
